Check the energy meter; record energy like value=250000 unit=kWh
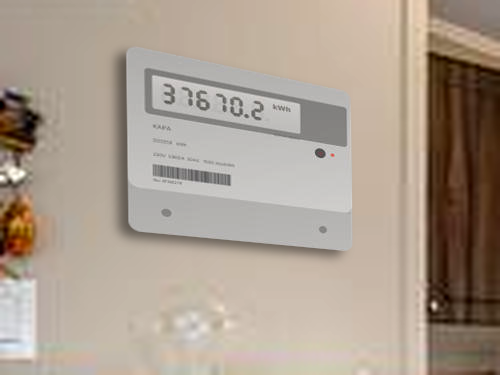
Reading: value=37670.2 unit=kWh
